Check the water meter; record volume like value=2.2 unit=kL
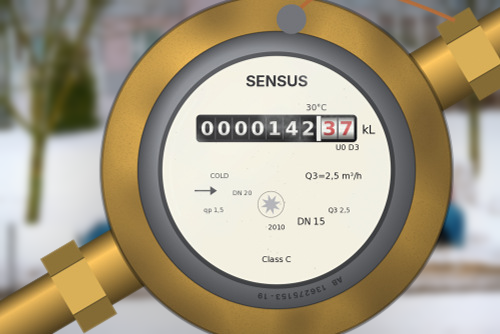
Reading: value=142.37 unit=kL
